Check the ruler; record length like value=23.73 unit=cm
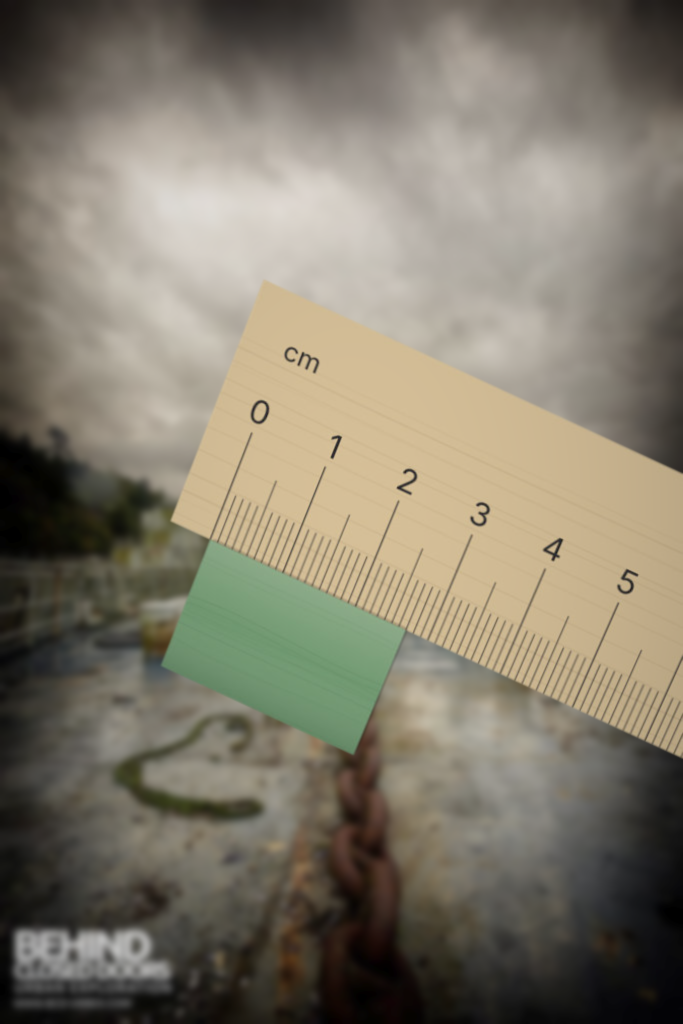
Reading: value=2.7 unit=cm
